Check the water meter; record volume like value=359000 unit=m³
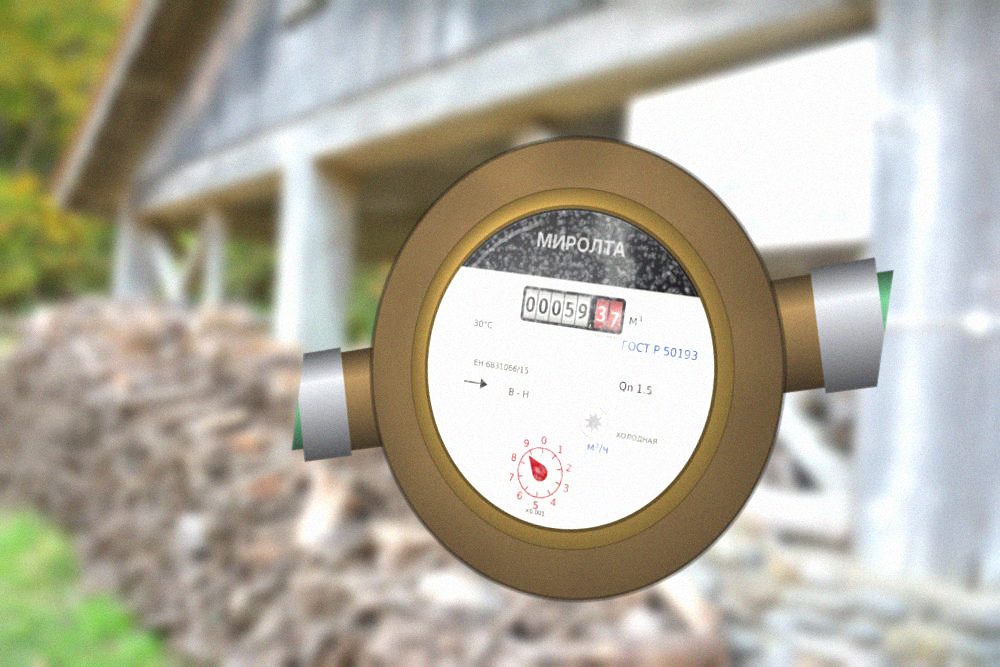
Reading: value=59.368 unit=m³
